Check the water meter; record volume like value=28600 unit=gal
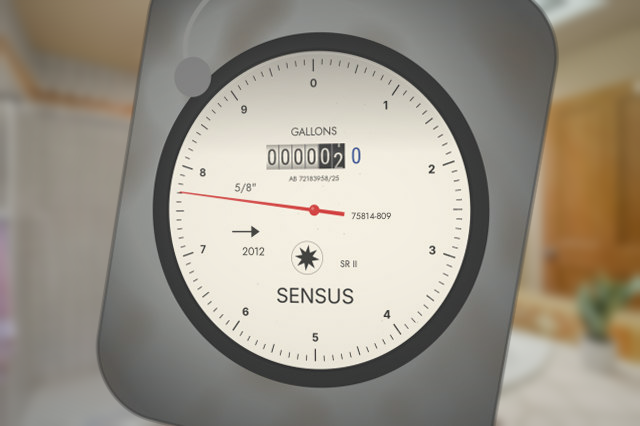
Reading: value=17.7 unit=gal
